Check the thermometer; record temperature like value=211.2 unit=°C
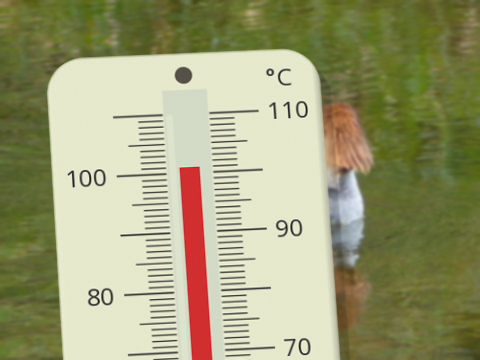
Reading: value=101 unit=°C
